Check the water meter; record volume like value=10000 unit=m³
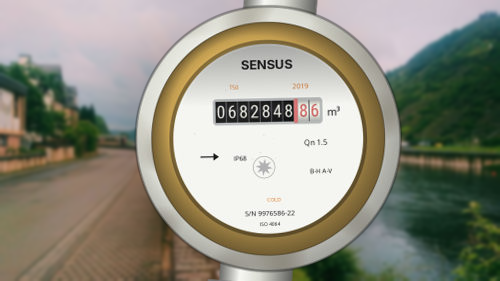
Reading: value=682848.86 unit=m³
